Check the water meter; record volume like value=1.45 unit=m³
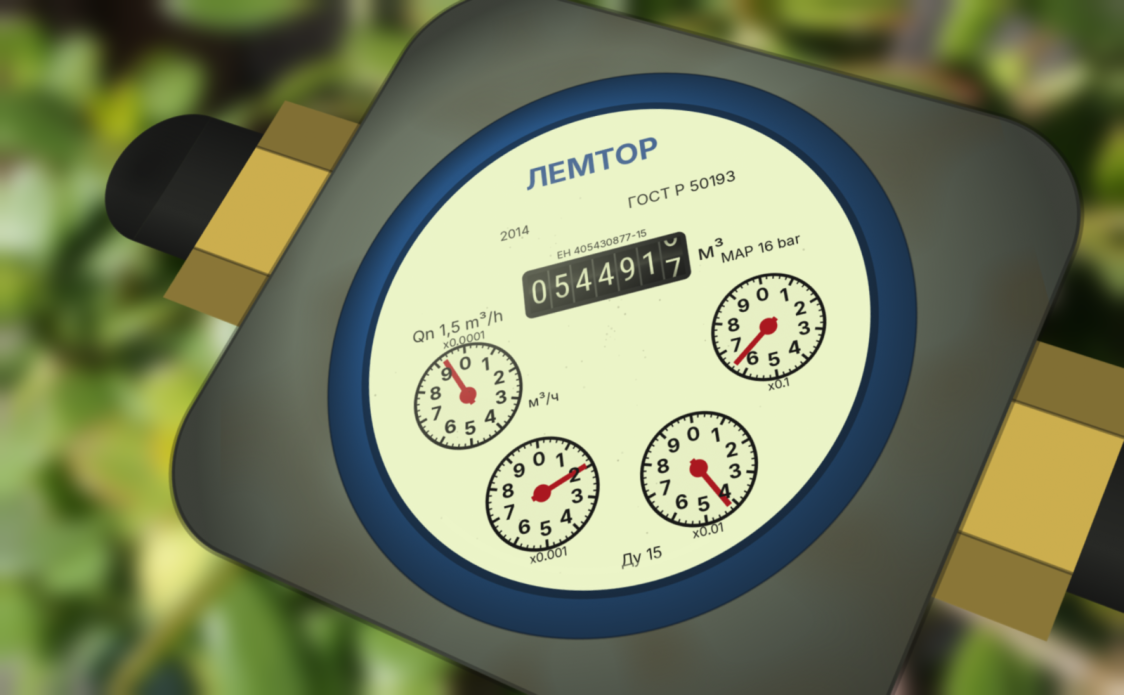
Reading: value=544916.6419 unit=m³
